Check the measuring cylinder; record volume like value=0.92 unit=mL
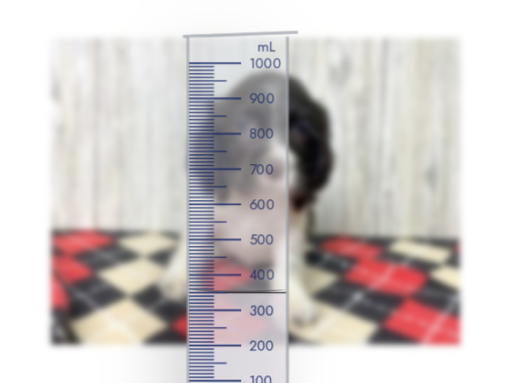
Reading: value=350 unit=mL
